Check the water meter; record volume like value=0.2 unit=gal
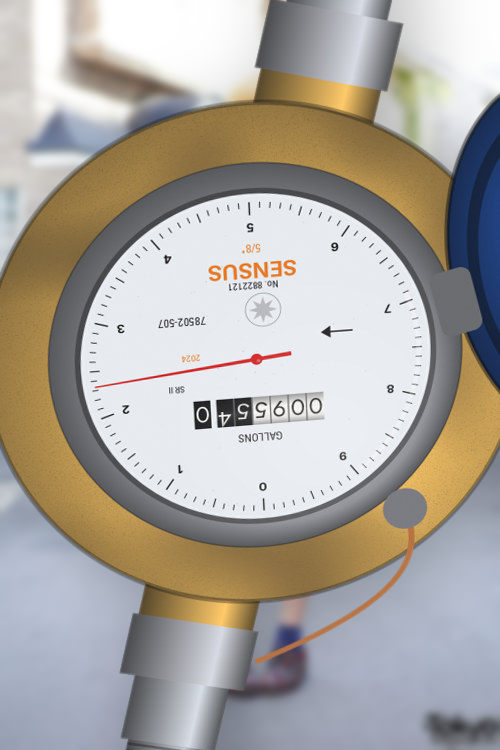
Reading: value=95542.3 unit=gal
